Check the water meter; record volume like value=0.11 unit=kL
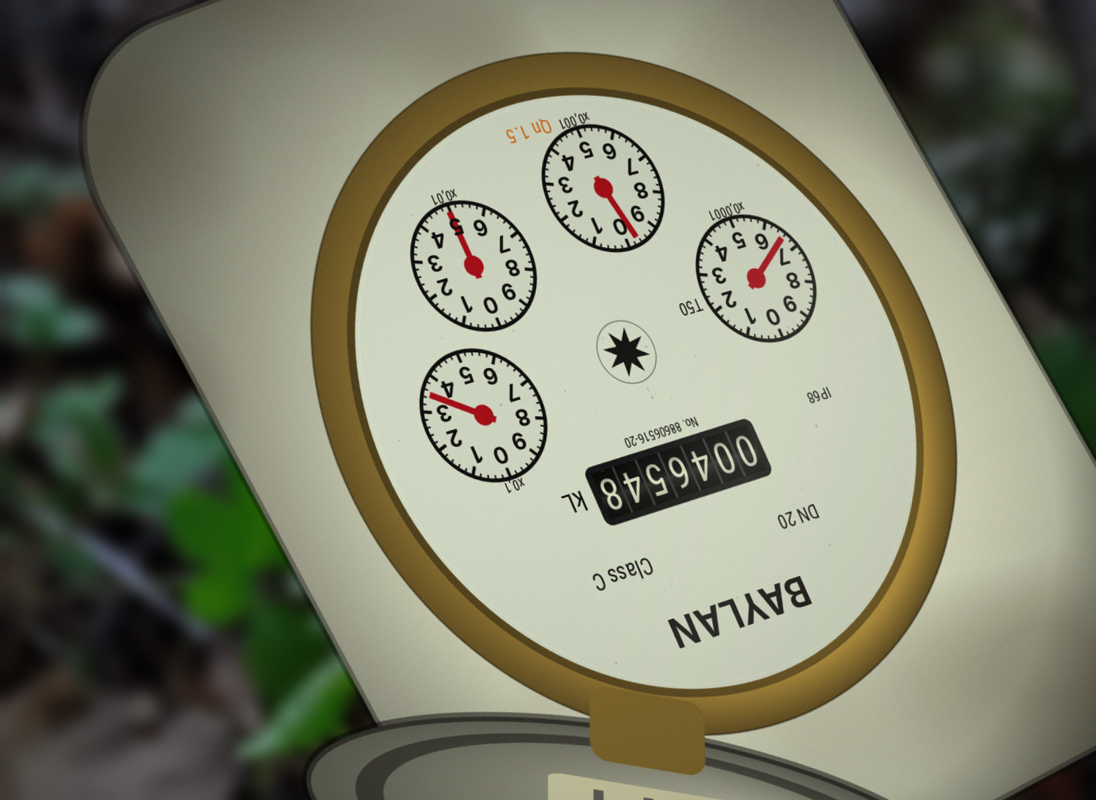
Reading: value=46548.3496 unit=kL
